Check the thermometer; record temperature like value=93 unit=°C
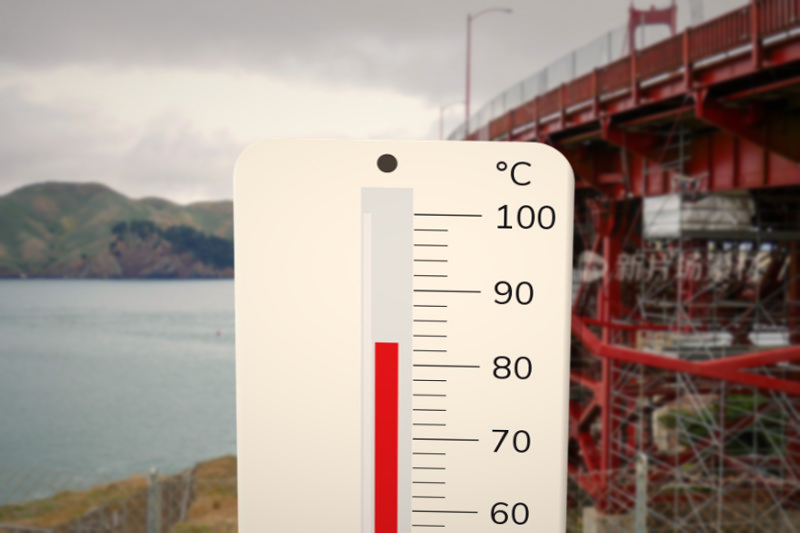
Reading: value=83 unit=°C
